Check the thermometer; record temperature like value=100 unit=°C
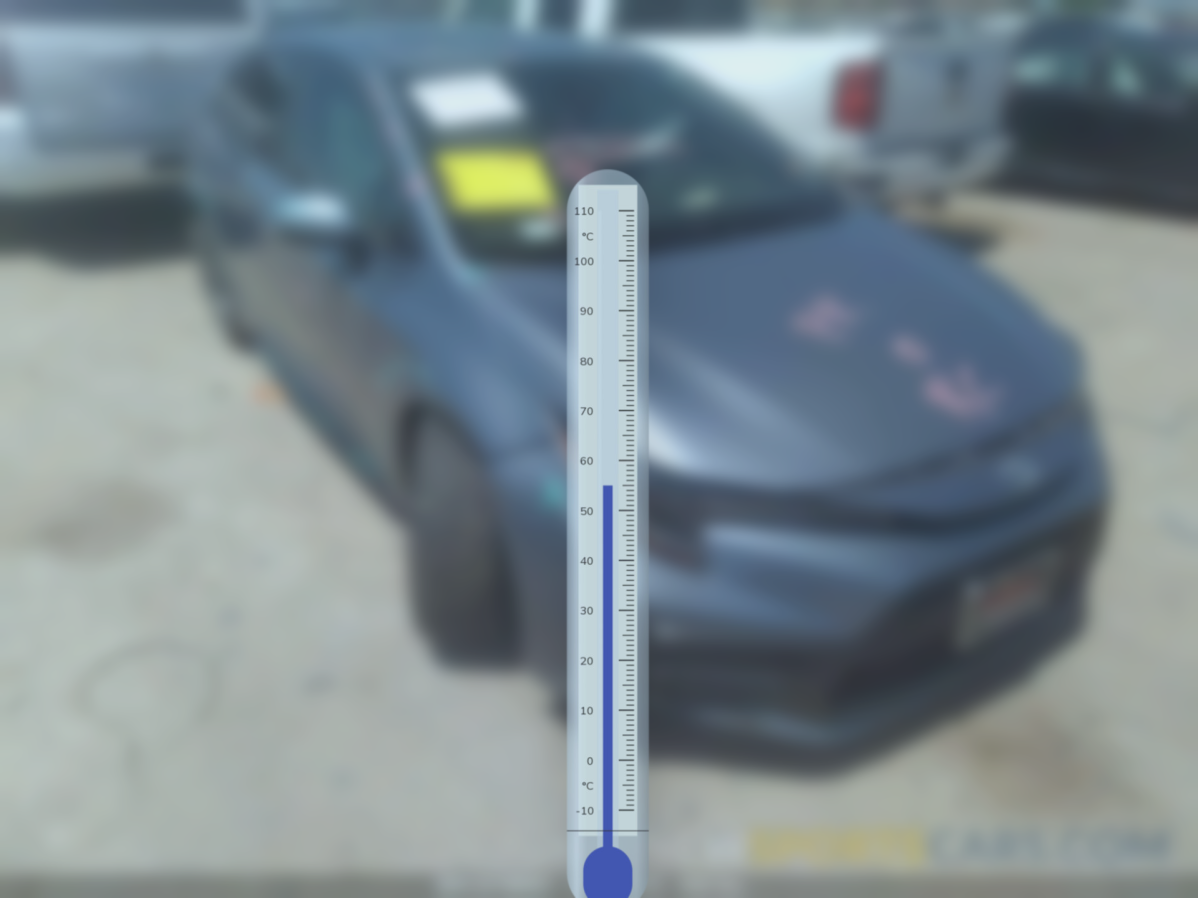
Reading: value=55 unit=°C
